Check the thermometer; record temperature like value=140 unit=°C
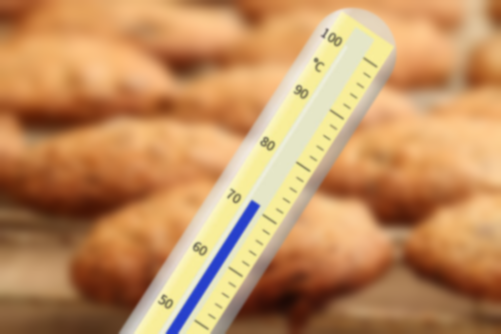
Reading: value=71 unit=°C
